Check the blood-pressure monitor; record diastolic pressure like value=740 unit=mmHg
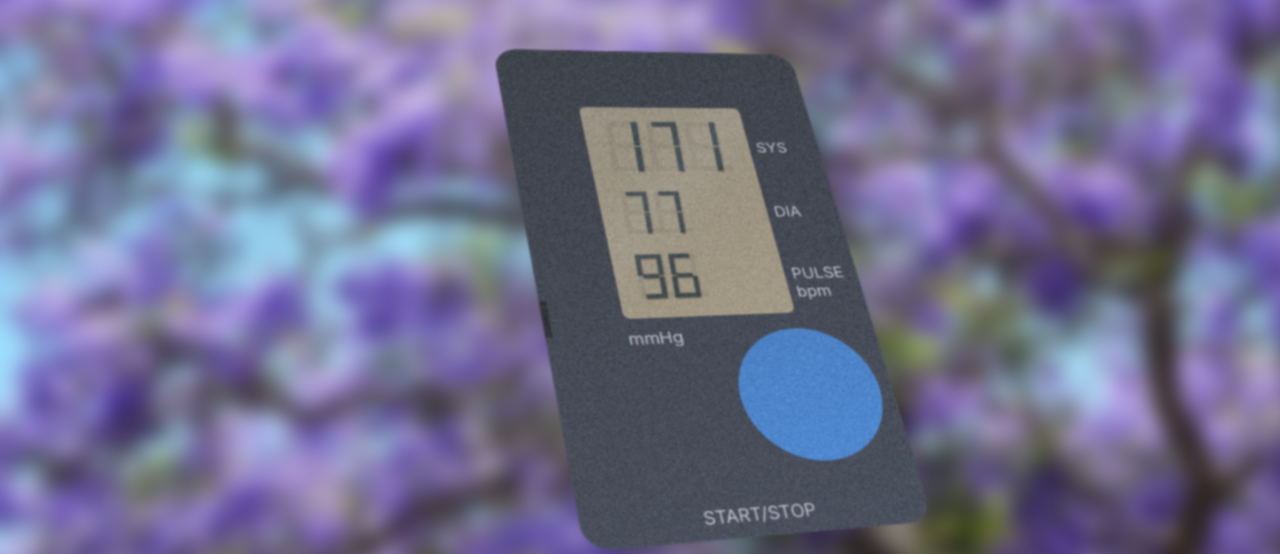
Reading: value=77 unit=mmHg
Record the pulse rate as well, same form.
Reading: value=96 unit=bpm
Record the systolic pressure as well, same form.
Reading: value=171 unit=mmHg
